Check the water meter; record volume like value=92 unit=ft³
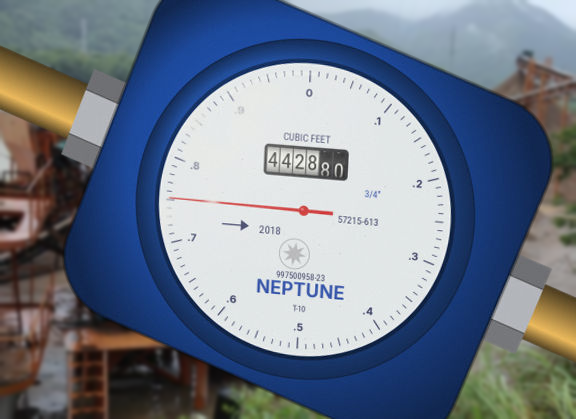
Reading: value=442879.75 unit=ft³
